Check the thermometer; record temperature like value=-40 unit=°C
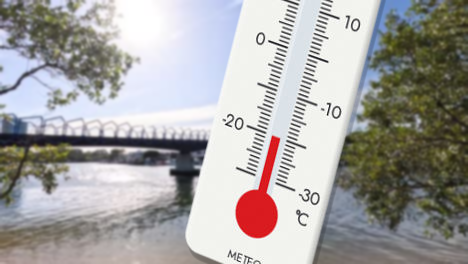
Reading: value=-20 unit=°C
